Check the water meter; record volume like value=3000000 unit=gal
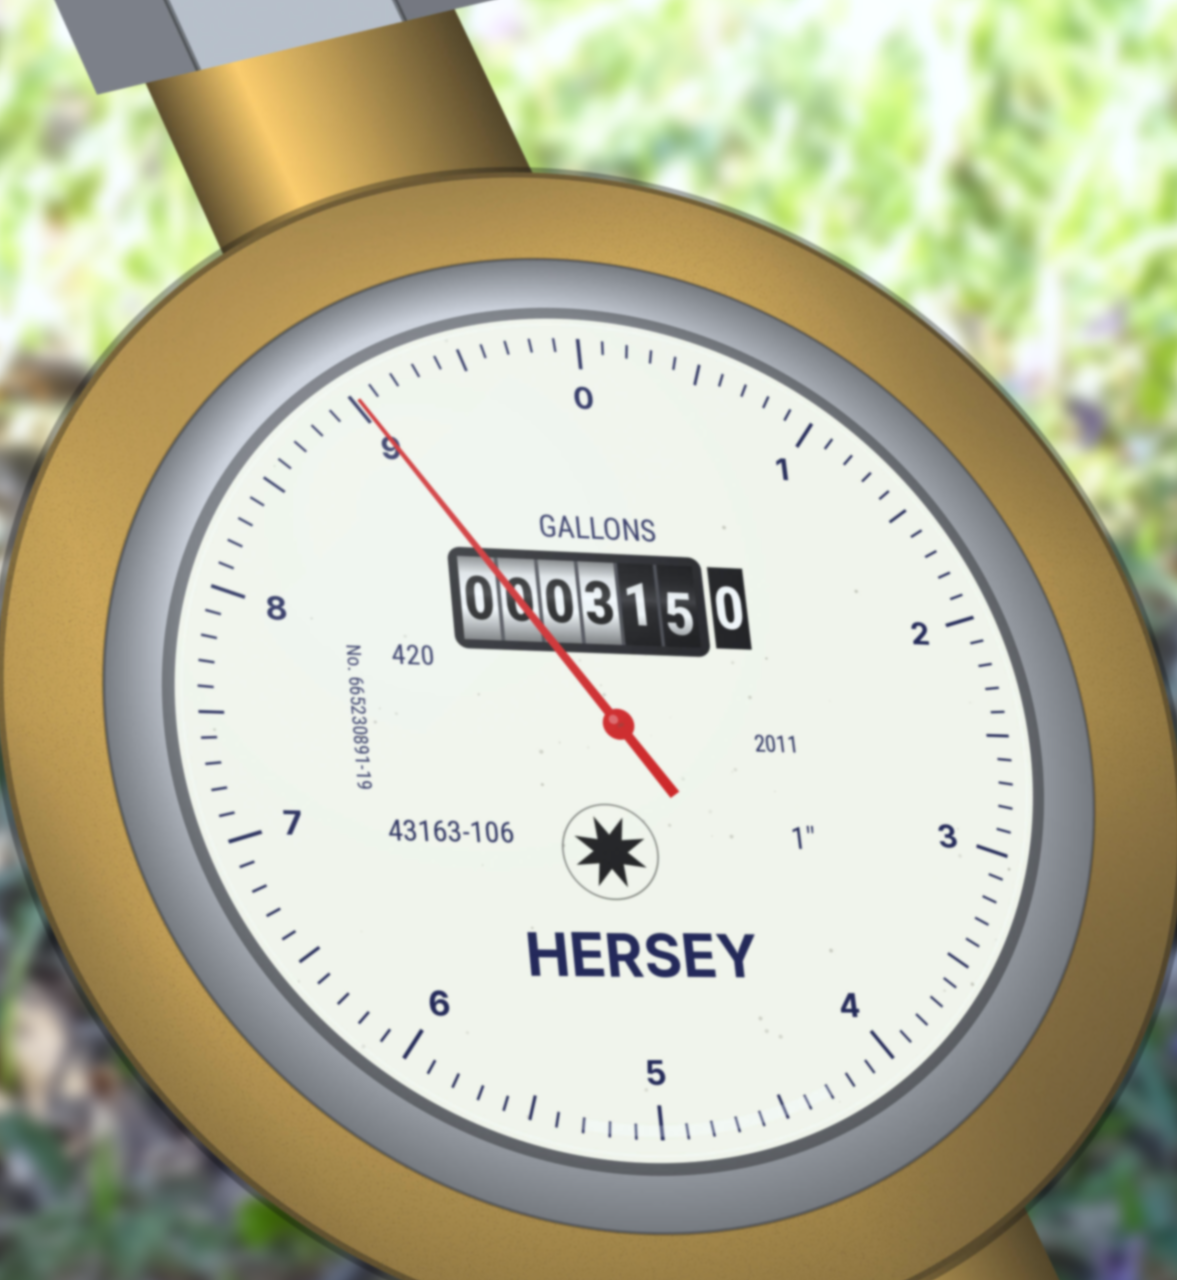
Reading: value=3149.0 unit=gal
